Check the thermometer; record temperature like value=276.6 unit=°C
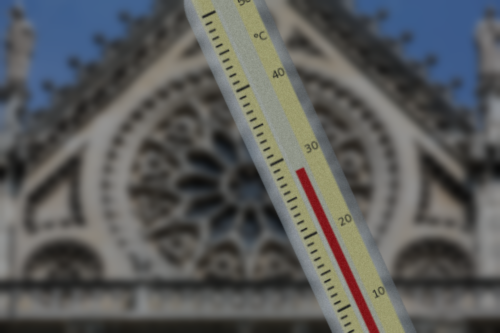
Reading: value=28 unit=°C
